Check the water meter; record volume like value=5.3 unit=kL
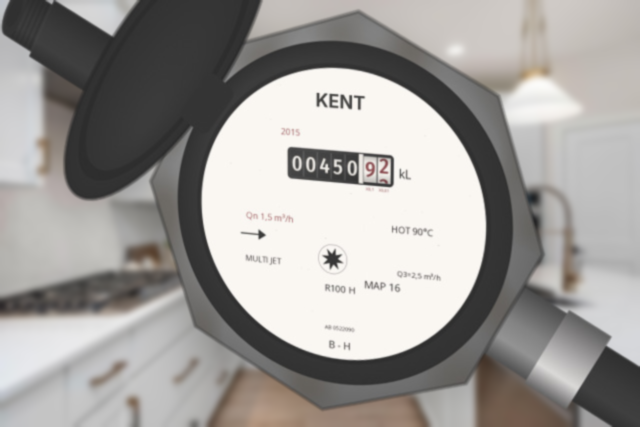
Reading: value=450.92 unit=kL
